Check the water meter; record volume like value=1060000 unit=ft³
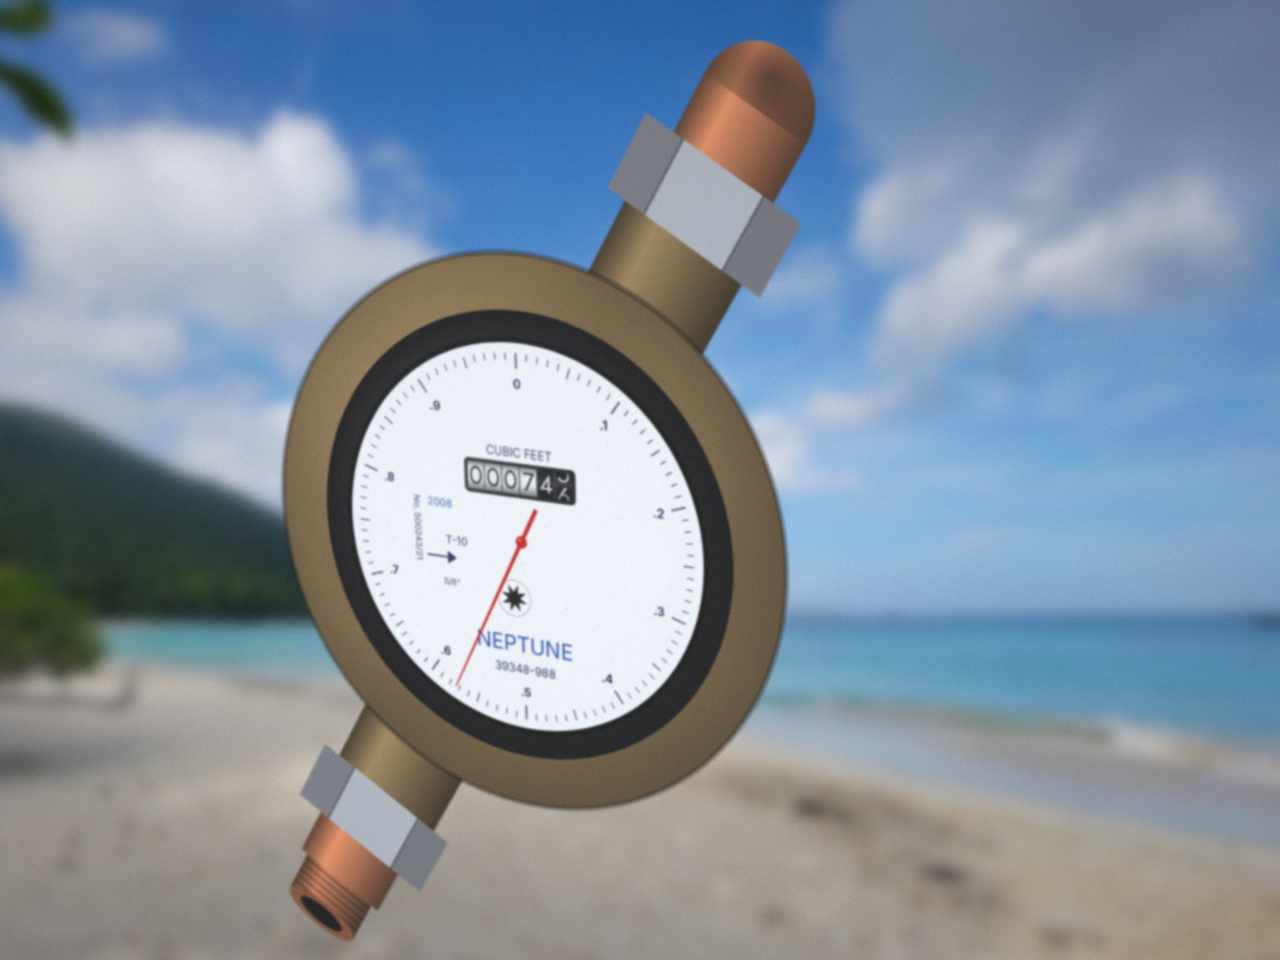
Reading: value=745.57 unit=ft³
